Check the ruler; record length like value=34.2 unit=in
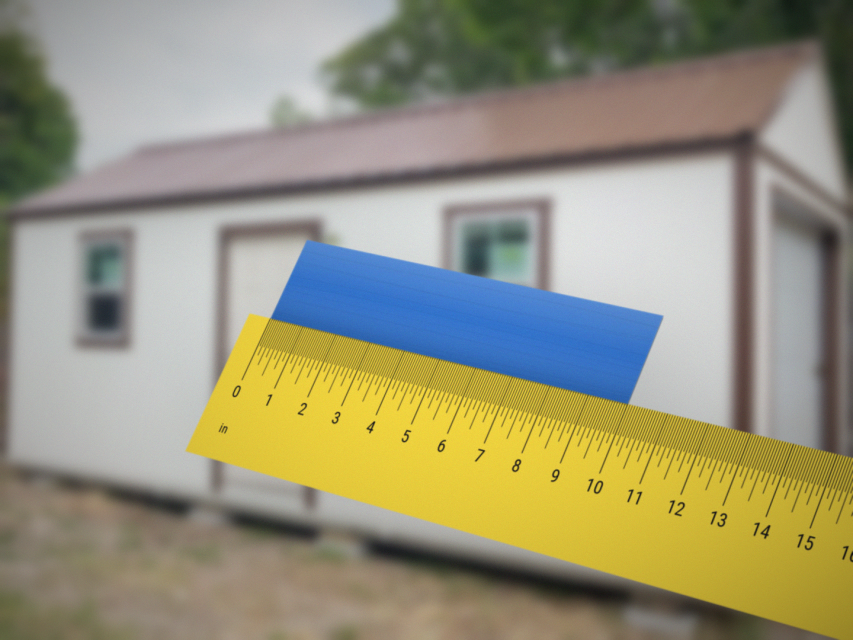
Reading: value=10 unit=in
